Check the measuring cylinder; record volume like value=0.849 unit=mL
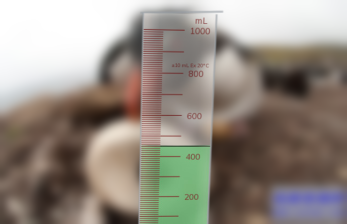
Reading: value=450 unit=mL
